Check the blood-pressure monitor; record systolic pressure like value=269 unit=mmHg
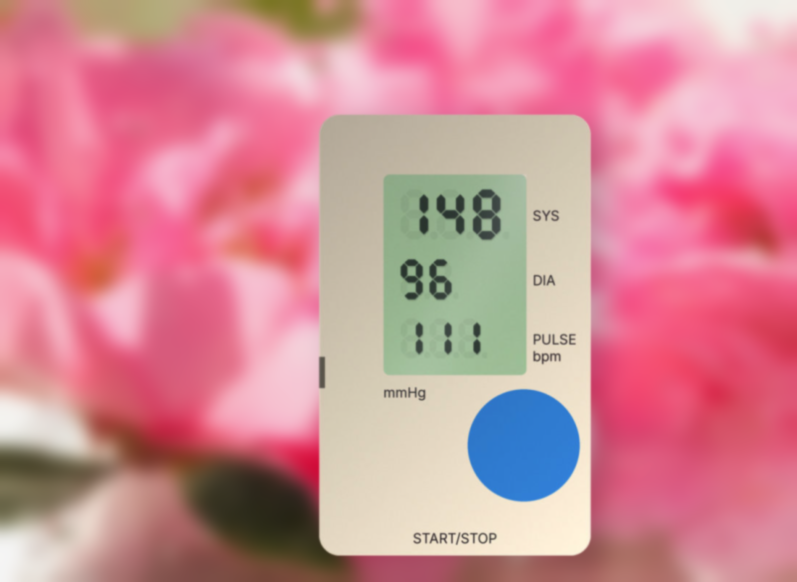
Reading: value=148 unit=mmHg
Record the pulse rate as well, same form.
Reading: value=111 unit=bpm
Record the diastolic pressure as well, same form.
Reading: value=96 unit=mmHg
